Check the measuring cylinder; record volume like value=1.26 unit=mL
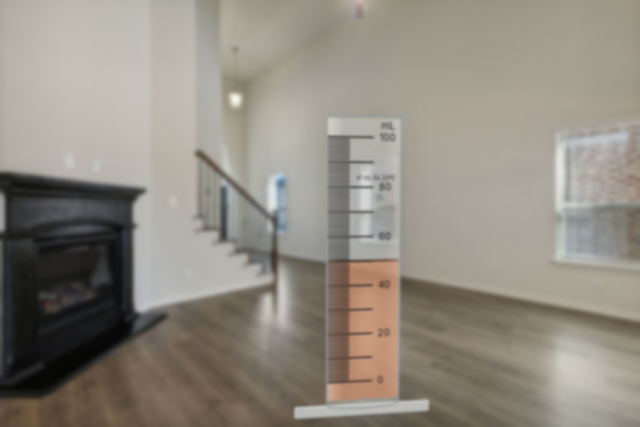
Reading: value=50 unit=mL
